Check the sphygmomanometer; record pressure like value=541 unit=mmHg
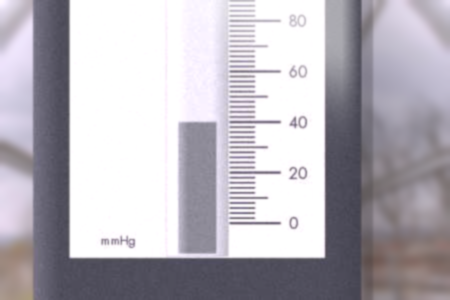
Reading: value=40 unit=mmHg
